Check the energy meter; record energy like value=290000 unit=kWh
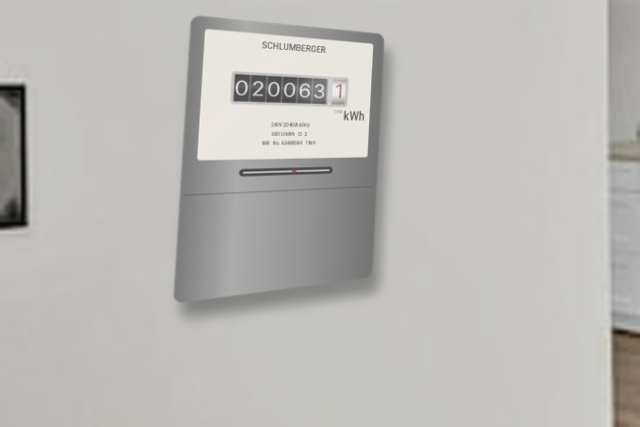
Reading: value=20063.1 unit=kWh
